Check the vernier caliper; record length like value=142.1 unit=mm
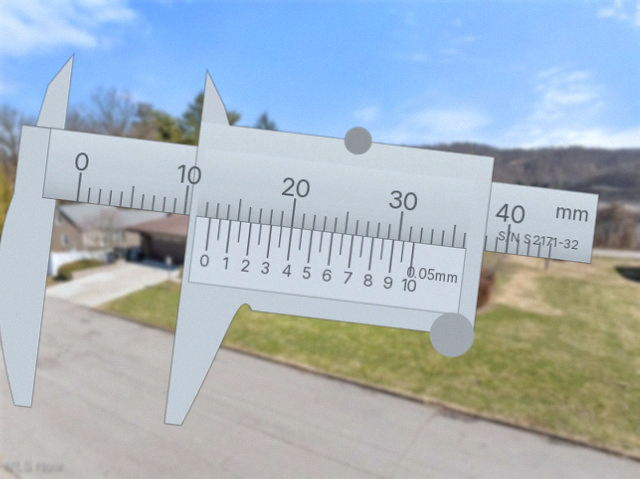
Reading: value=12.4 unit=mm
